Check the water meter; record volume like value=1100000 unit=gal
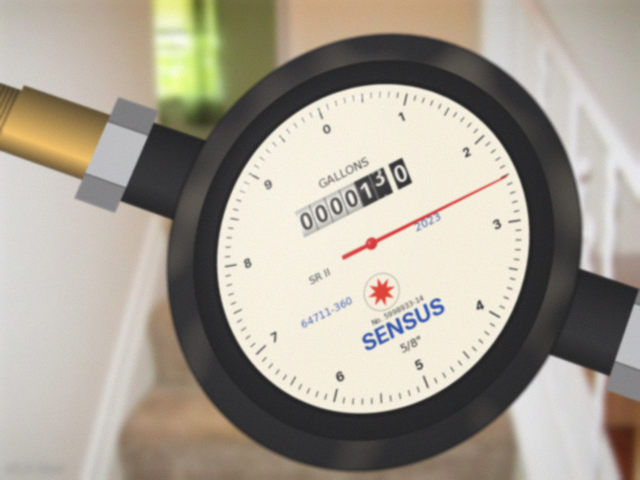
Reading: value=132.5 unit=gal
